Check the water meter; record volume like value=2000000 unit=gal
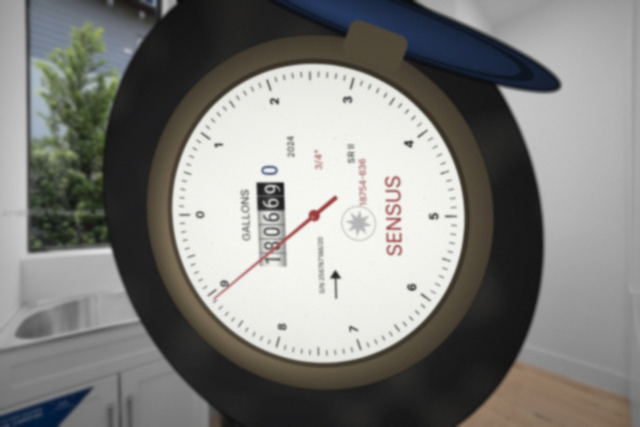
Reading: value=1806688.9 unit=gal
